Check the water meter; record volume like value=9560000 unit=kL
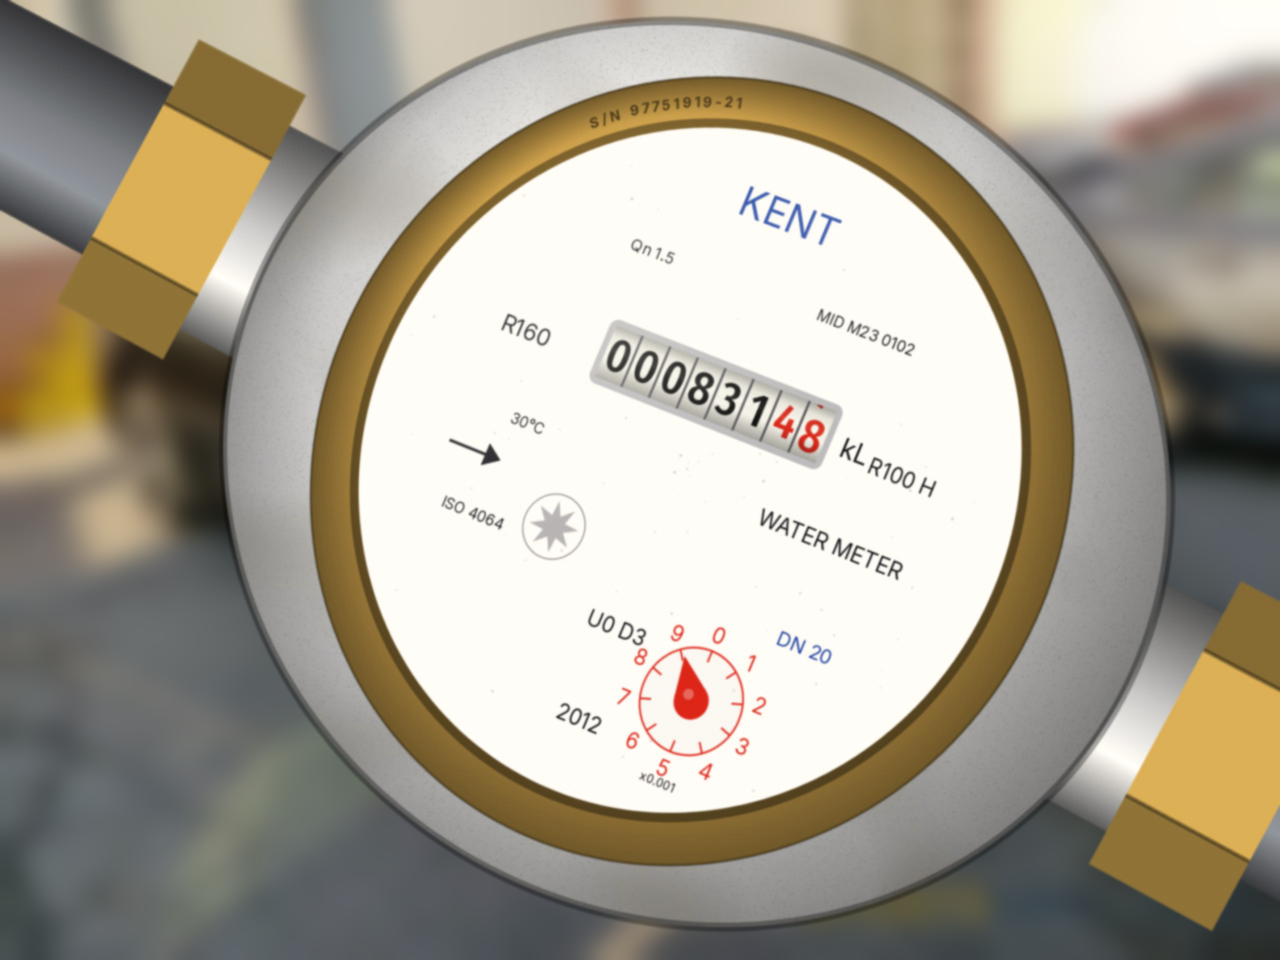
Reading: value=831.479 unit=kL
